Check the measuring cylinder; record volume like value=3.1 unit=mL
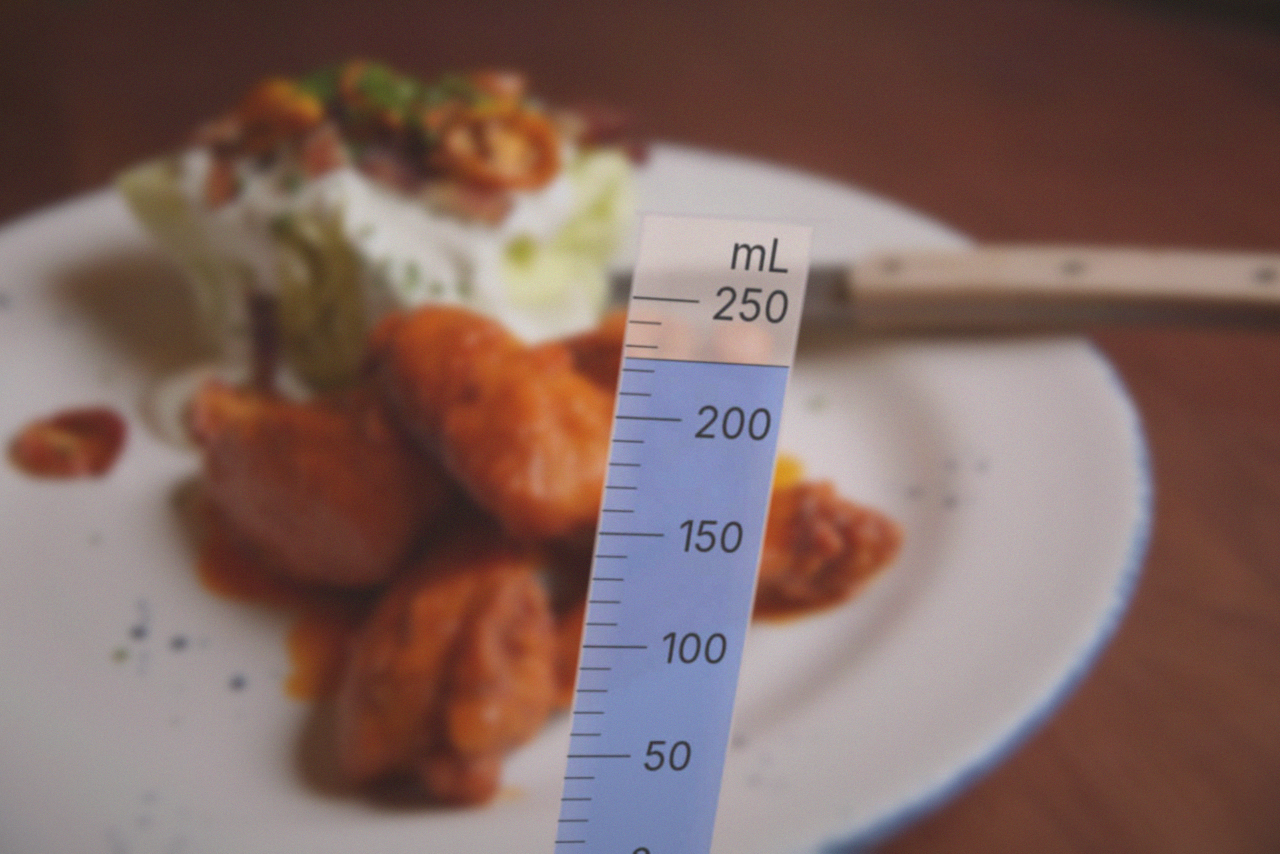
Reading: value=225 unit=mL
